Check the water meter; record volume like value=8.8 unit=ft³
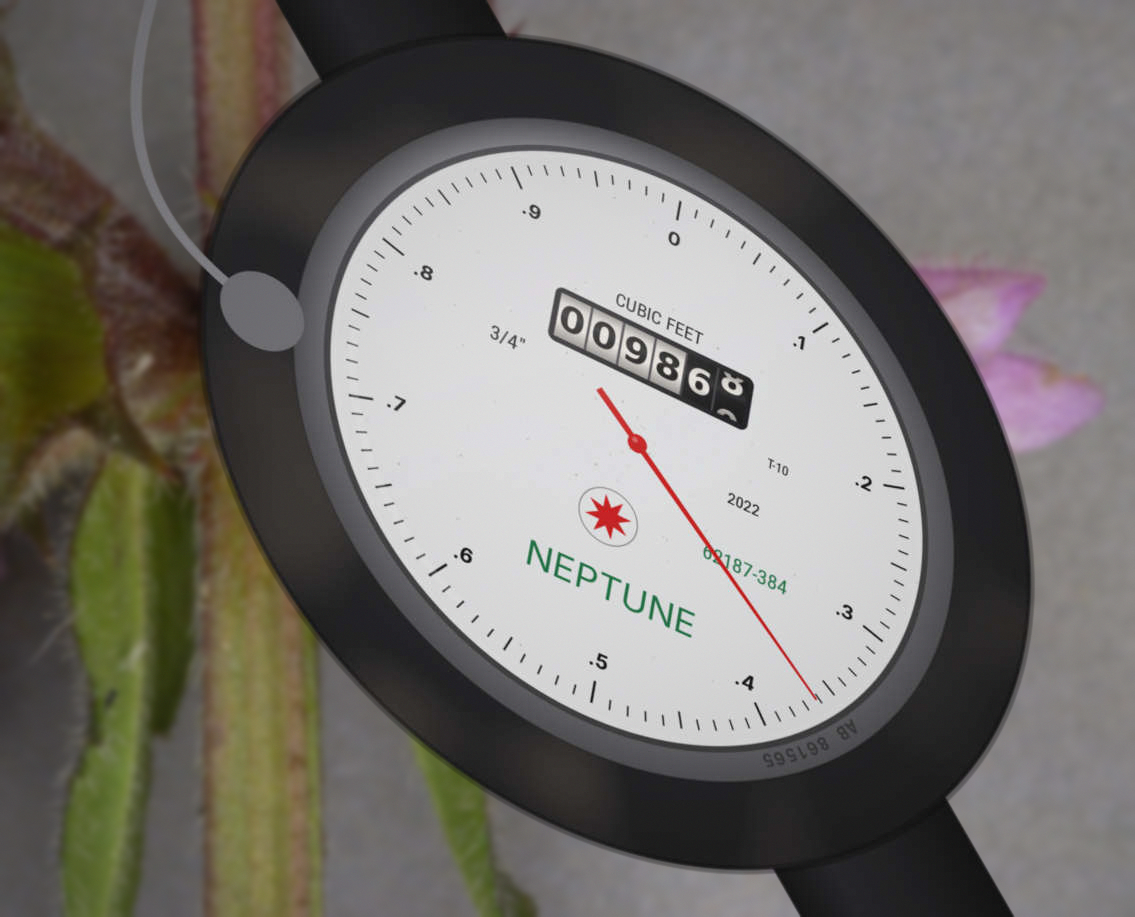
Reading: value=9868.36 unit=ft³
